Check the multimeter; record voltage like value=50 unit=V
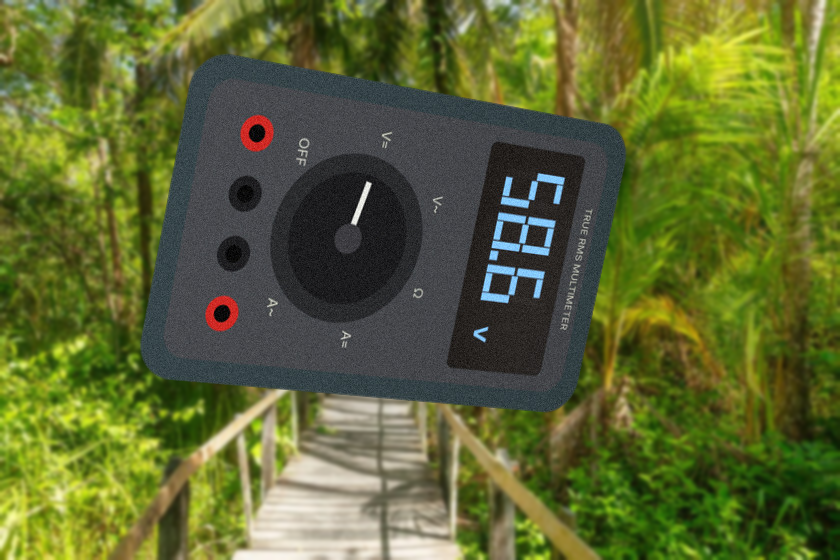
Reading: value=58.6 unit=V
